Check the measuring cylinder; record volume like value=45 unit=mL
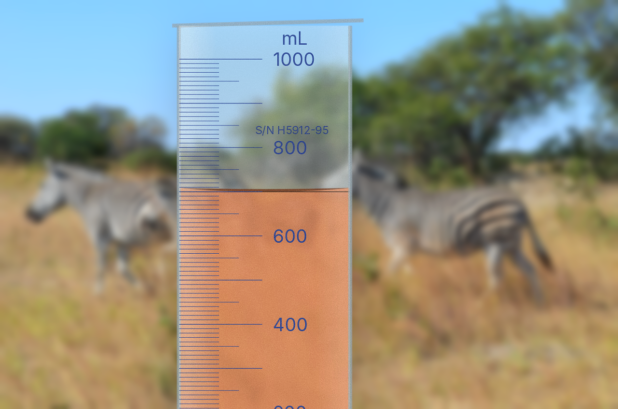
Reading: value=700 unit=mL
